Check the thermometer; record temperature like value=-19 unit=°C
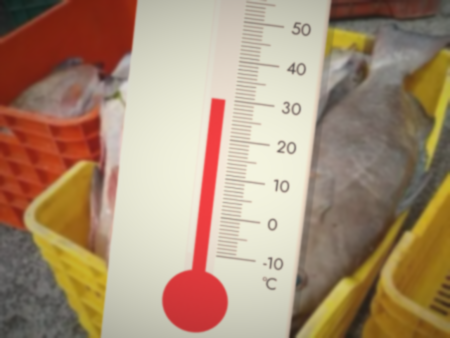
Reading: value=30 unit=°C
